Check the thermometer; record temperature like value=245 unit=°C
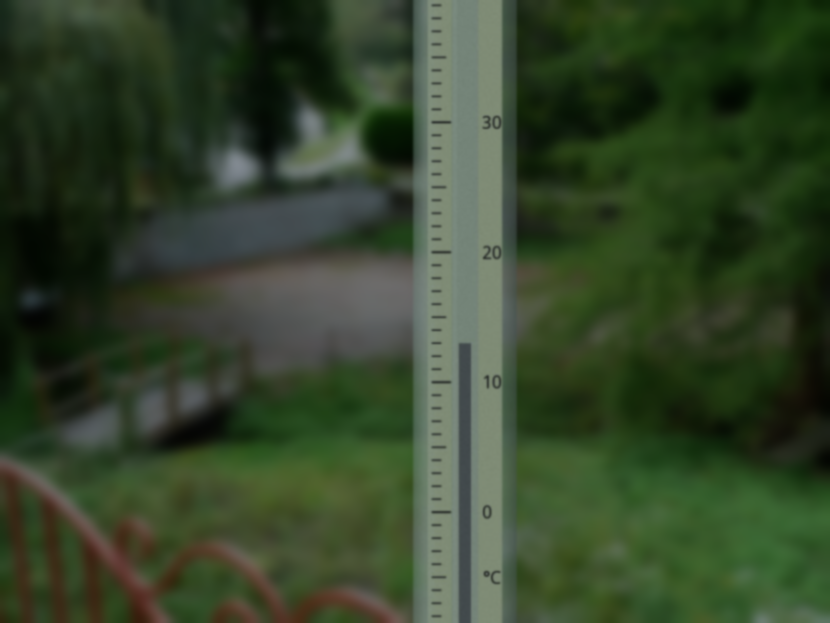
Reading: value=13 unit=°C
